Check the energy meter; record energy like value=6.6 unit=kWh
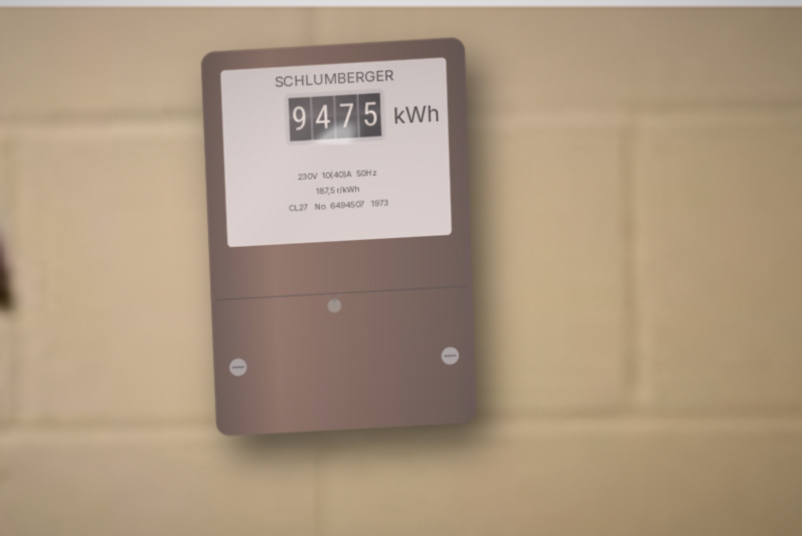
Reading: value=9475 unit=kWh
